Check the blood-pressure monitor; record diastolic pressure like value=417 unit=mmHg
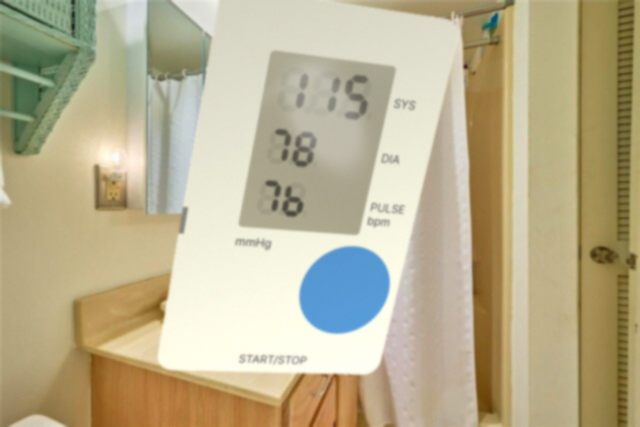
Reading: value=78 unit=mmHg
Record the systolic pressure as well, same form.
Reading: value=115 unit=mmHg
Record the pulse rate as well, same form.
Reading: value=76 unit=bpm
